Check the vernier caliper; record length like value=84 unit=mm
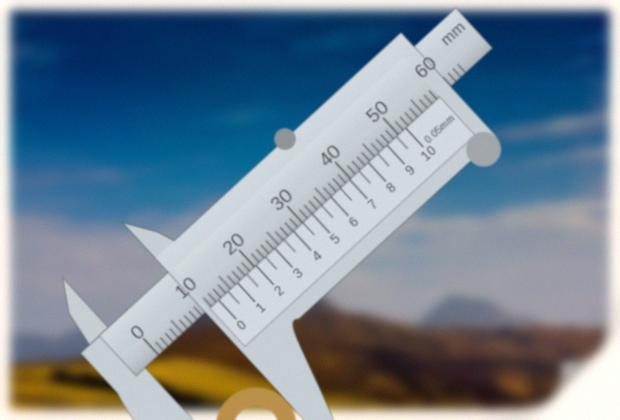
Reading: value=12.5 unit=mm
